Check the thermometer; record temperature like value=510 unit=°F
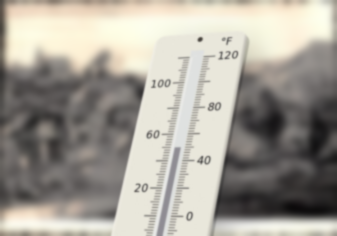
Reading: value=50 unit=°F
